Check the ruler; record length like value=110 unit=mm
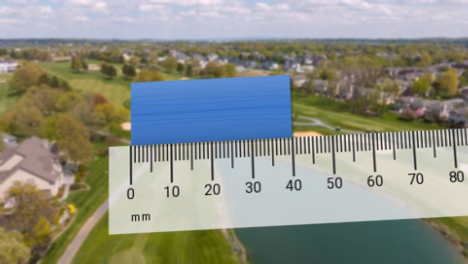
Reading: value=40 unit=mm
